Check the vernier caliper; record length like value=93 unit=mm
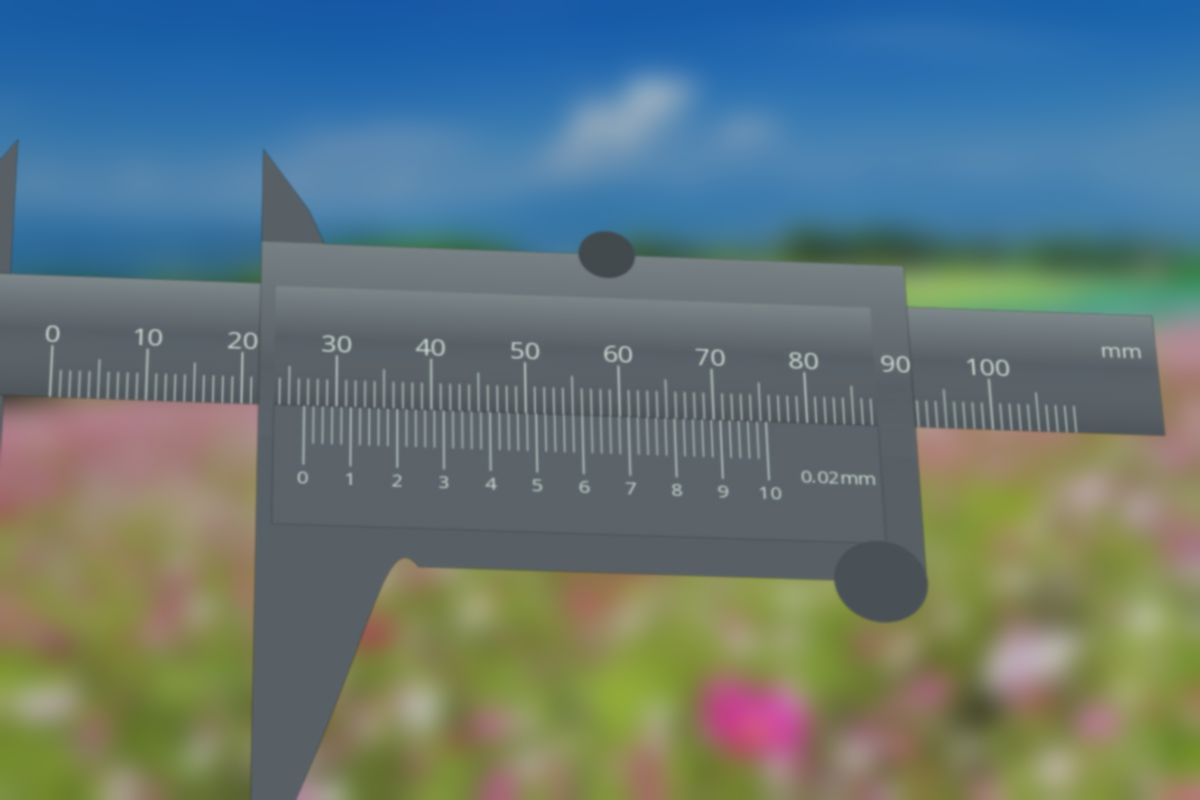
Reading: value=26.6 unit=mm
